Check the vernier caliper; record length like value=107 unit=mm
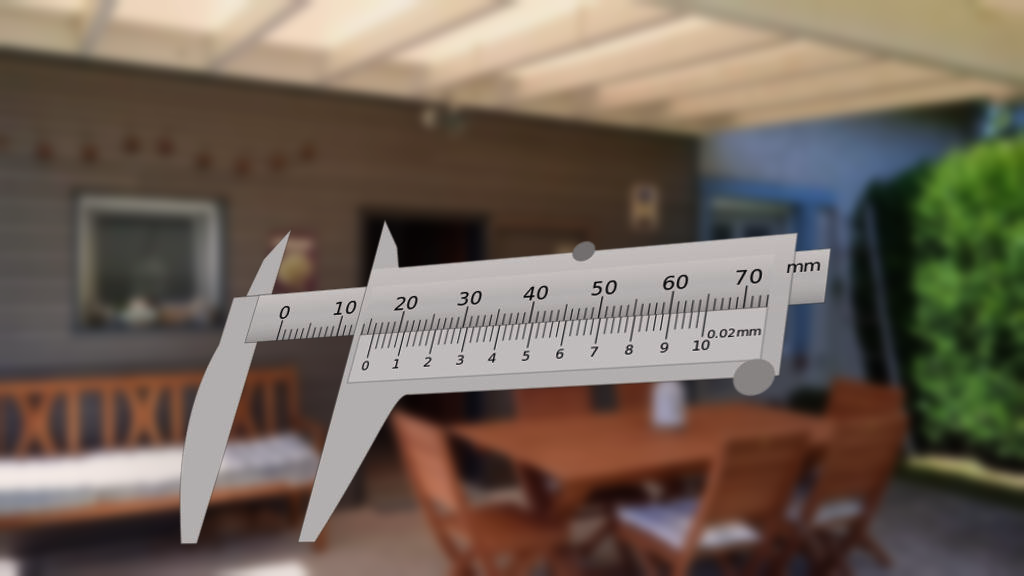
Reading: value=16.0 unit=mm
